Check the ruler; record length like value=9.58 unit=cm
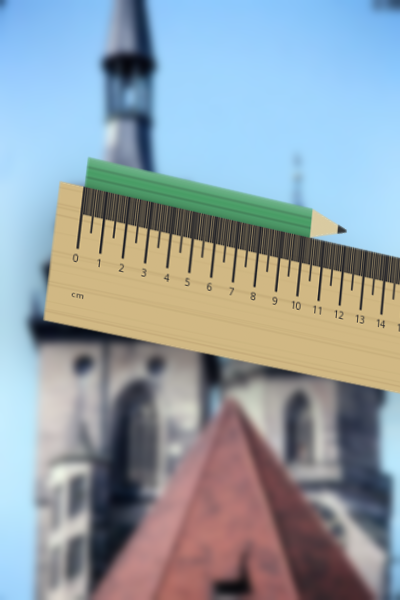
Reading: value=12 unit=cm
